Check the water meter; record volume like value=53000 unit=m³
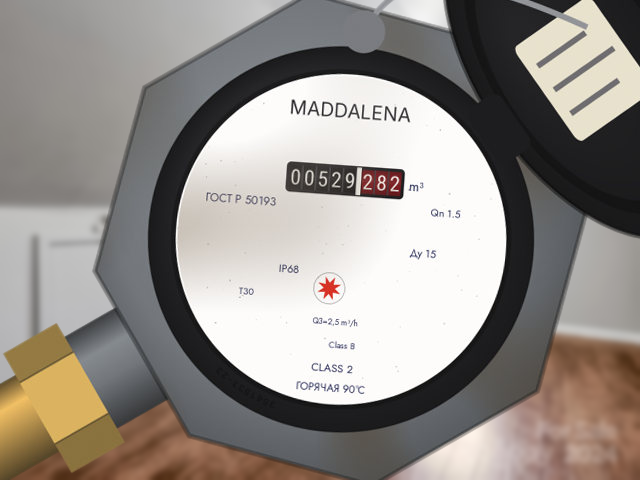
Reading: value=529.282 unit=m³
